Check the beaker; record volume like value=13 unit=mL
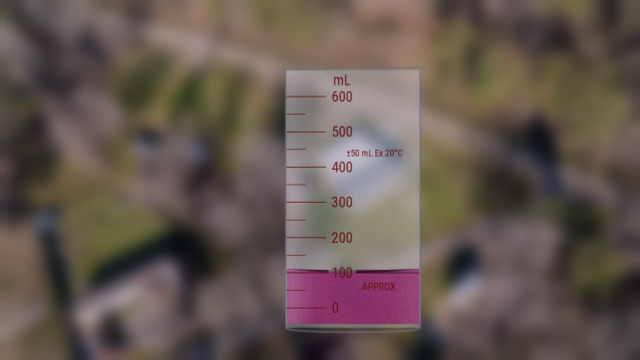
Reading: value=100 unit=mL
